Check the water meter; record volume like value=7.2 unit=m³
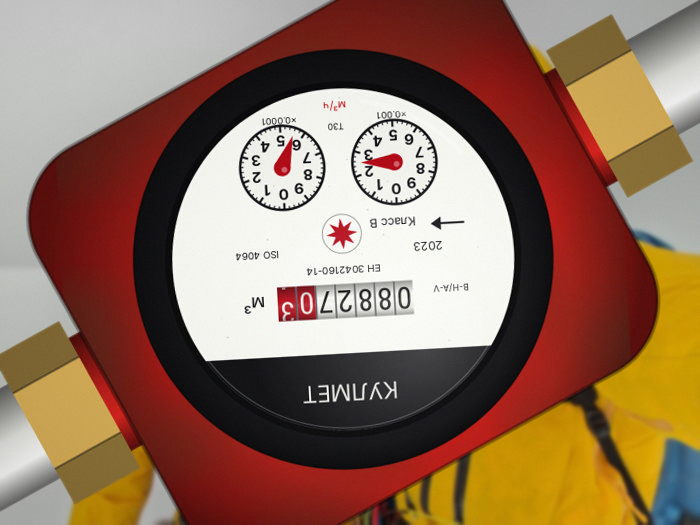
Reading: value=8827.0325 unit=m³
